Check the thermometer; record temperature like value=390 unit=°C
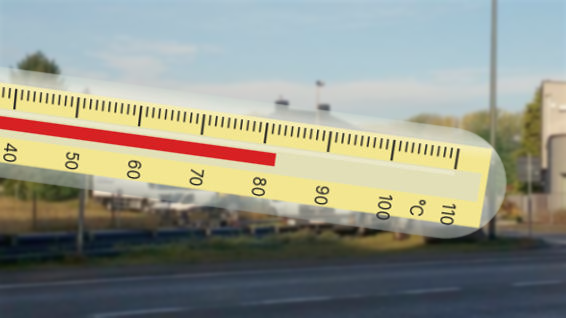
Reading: value=82 unit=°C
